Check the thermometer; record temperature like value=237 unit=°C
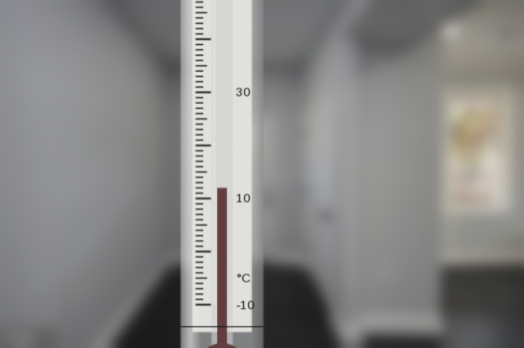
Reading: value=12 unit=°C
